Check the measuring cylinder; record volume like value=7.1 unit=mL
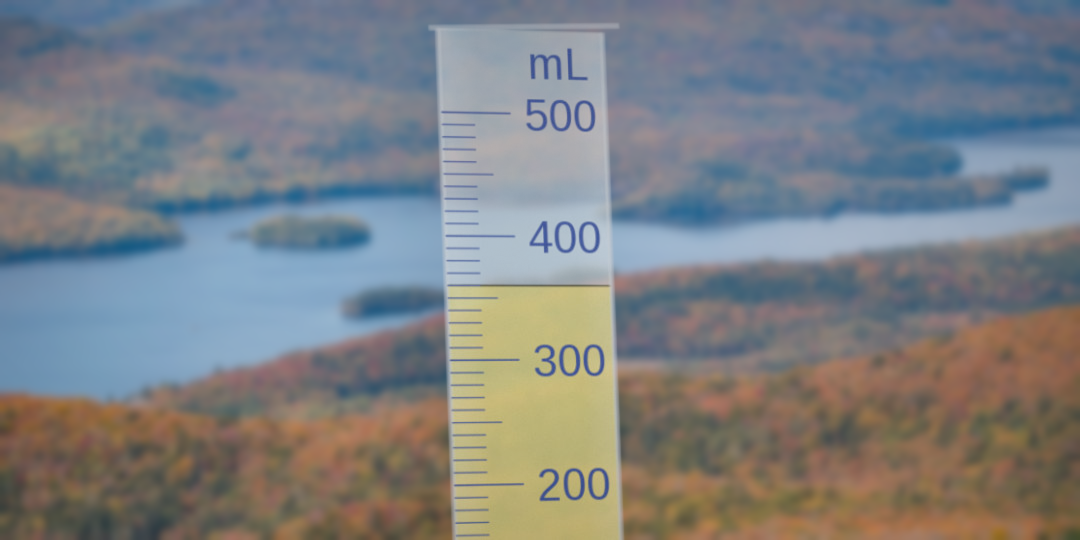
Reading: value=360 unit=mL
